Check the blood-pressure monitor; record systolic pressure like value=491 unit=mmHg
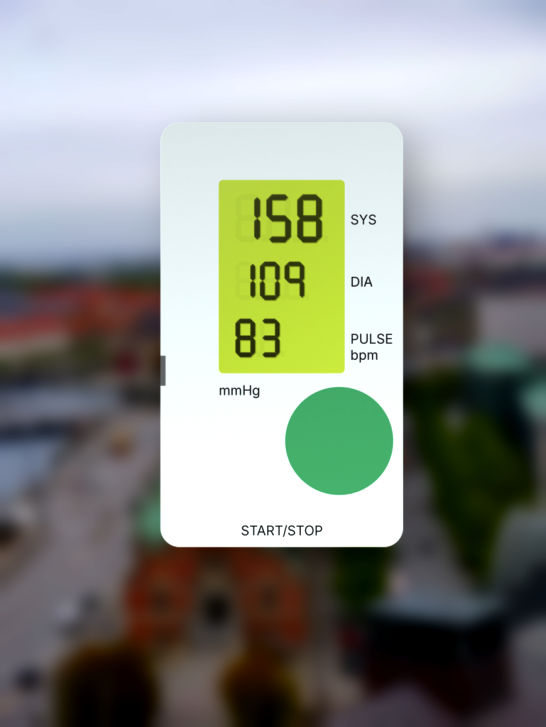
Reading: value=158 unit=mmHg
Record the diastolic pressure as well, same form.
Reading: value=109 unit=mmHg
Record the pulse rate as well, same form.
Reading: value=83 unit=bpm
